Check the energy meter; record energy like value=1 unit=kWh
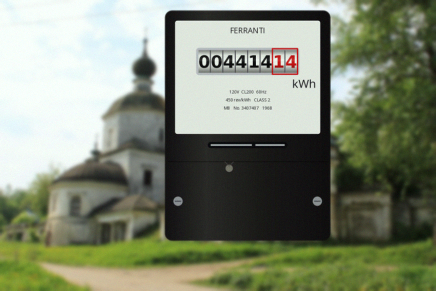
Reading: value=4414.14 unit=kWh
